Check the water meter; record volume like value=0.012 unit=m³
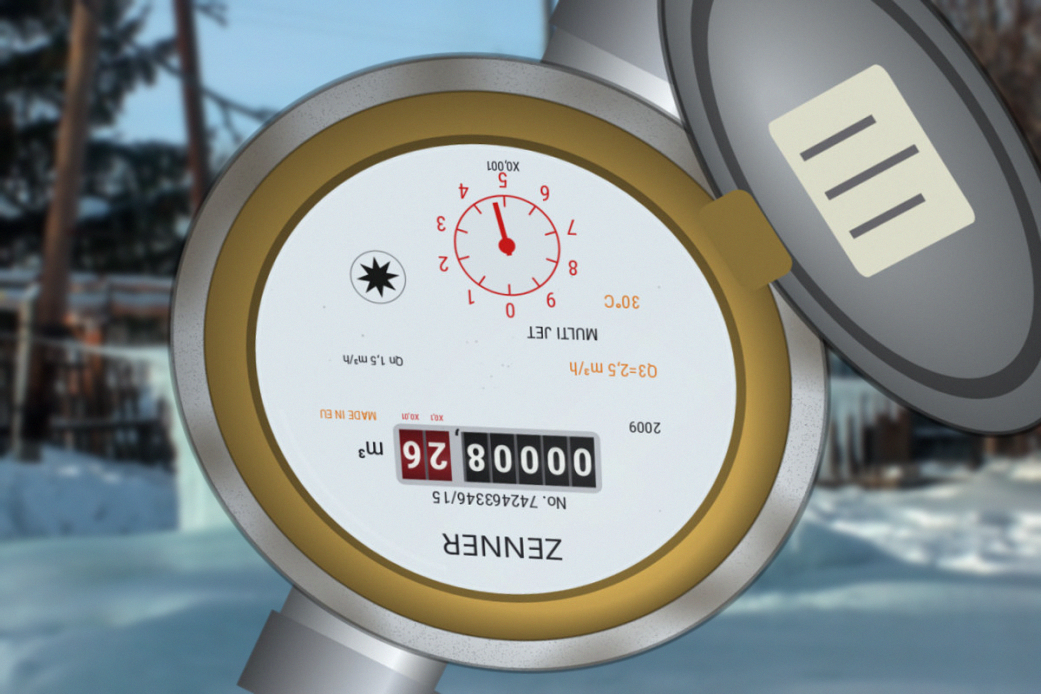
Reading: value=8.264 unit=m³
